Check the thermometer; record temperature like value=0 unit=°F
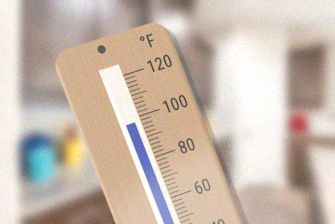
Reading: value=98 unit=°F
